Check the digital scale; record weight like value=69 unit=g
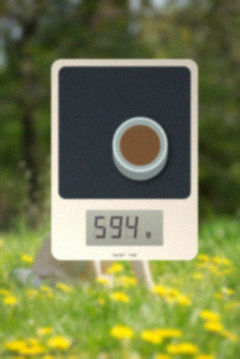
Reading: value=594 unit=g
